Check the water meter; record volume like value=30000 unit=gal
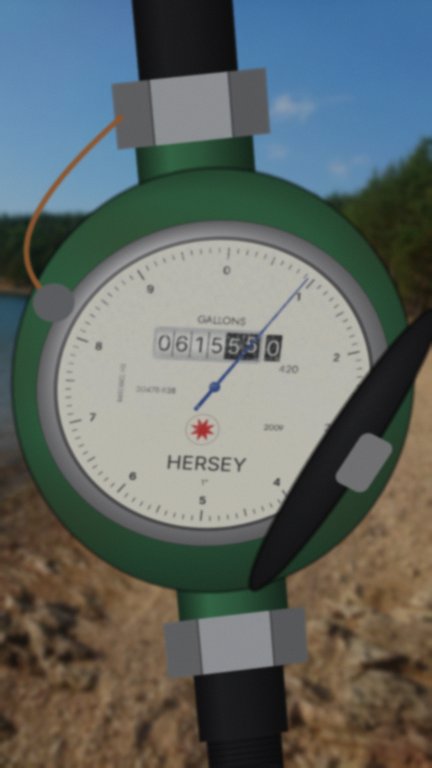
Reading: value=615550.9 unit=gal
